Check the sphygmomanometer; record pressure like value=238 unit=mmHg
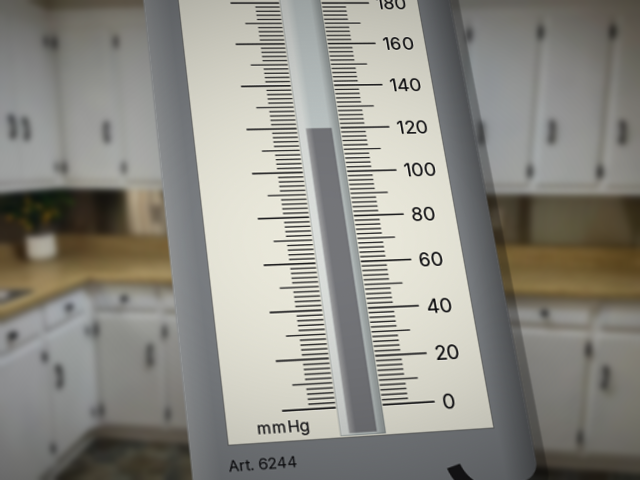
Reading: value=120 unit=mmHg
